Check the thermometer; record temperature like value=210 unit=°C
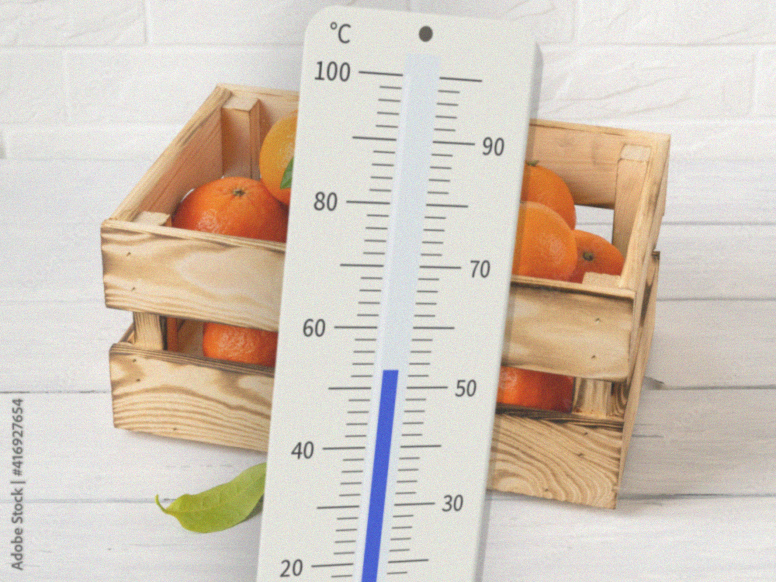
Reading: value=53 unit=°C
